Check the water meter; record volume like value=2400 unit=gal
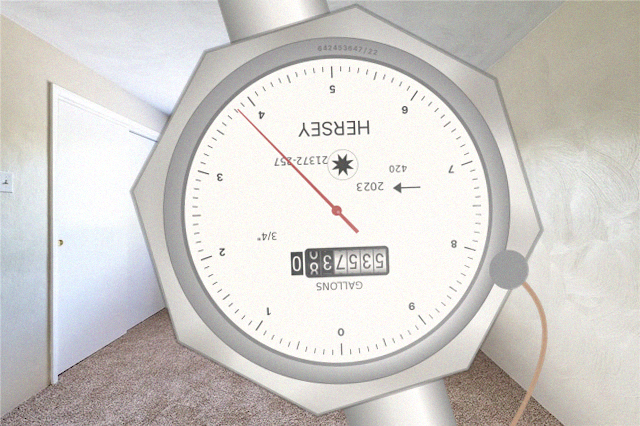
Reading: value=5357383.8 unit=gal
